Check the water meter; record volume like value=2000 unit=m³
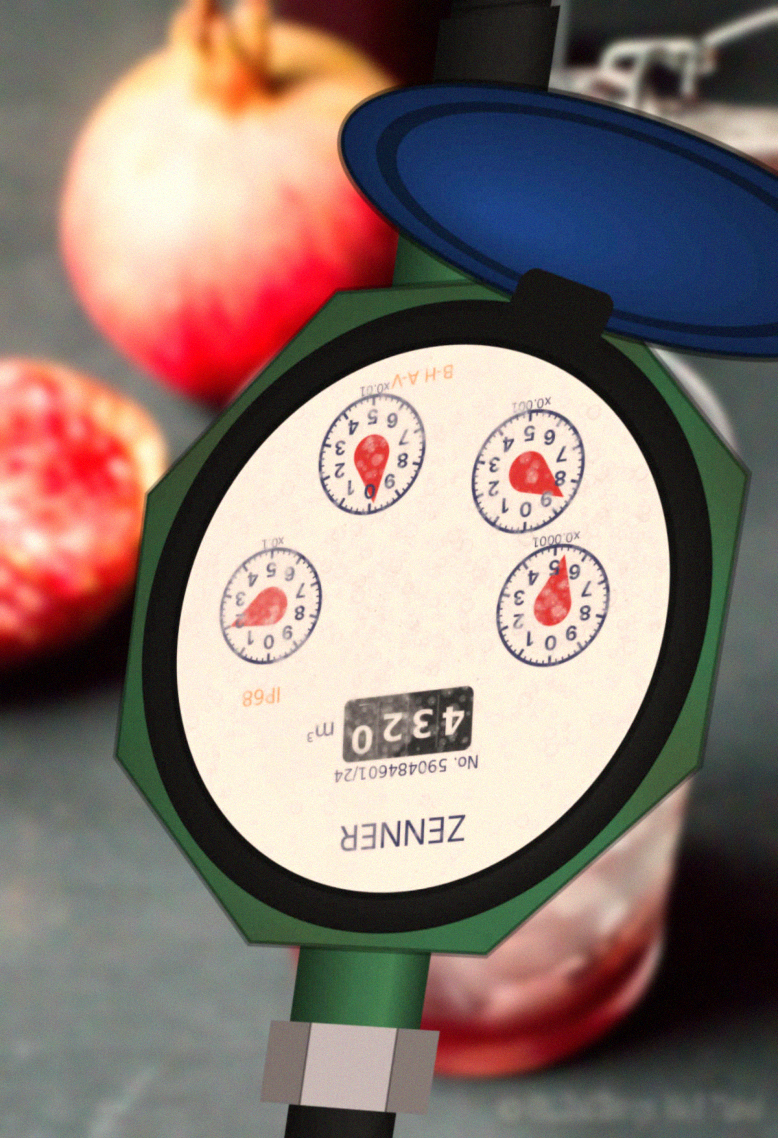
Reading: value=4320.1985 unit=m³
